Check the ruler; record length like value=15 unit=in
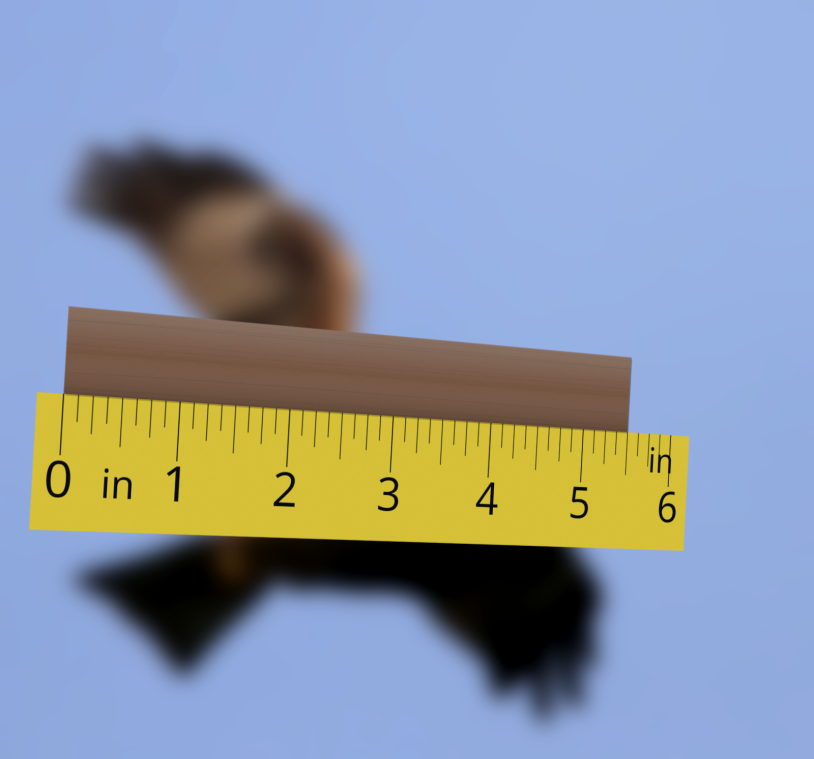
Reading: value=5.5 unit=in
